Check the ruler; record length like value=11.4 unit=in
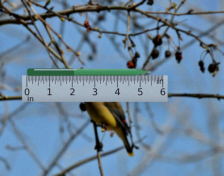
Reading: value=5.5 unit=in
